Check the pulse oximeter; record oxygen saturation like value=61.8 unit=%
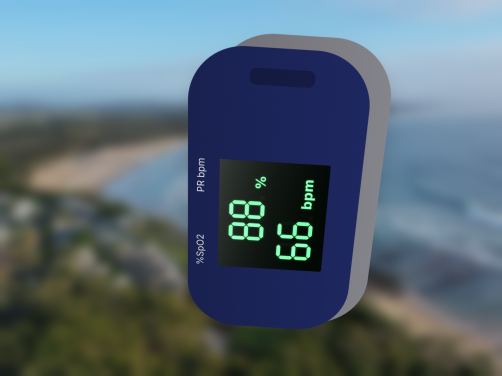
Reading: value=88 unit=%
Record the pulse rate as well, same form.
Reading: value=66 unit=bpm
